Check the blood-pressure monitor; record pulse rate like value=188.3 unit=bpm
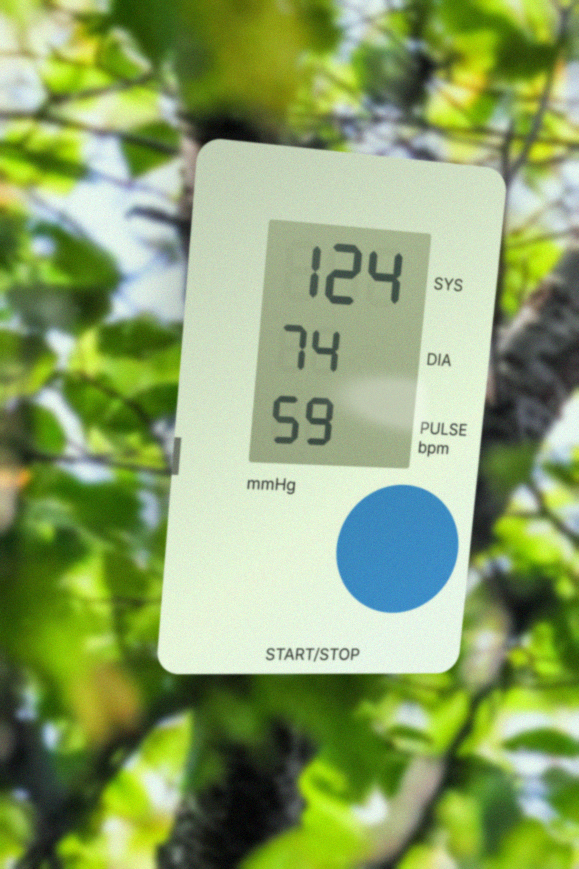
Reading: value=59 unit=bpm
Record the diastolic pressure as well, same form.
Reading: value=74 unit=mmHg
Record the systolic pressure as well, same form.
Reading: value=124 unit=mmHg
